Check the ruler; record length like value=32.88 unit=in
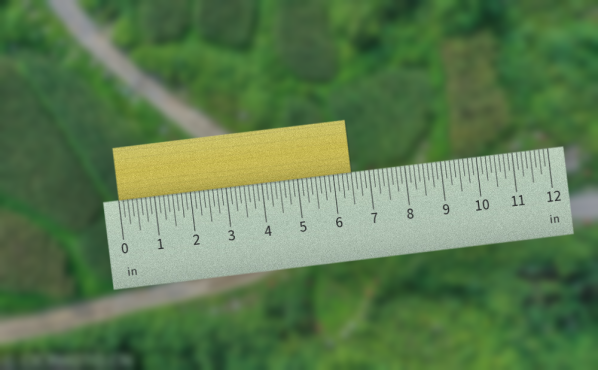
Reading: value=6.5 unit=in
